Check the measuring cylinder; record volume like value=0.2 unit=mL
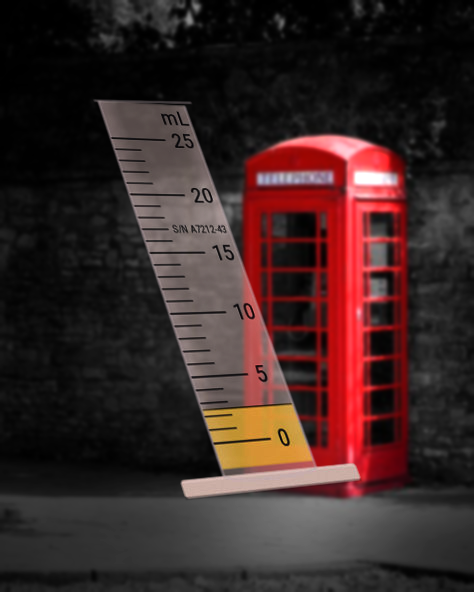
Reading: value=2.5 unit=mL
